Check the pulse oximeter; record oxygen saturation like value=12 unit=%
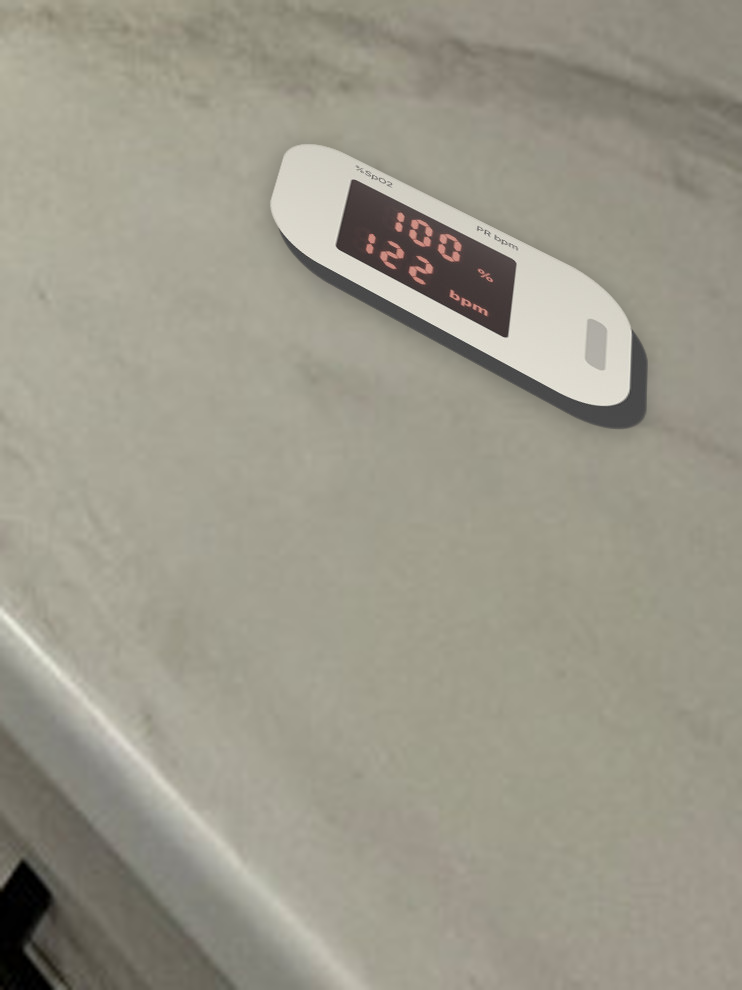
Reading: value=100 unit=%
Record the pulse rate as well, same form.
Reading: value=122 unit=bpm
